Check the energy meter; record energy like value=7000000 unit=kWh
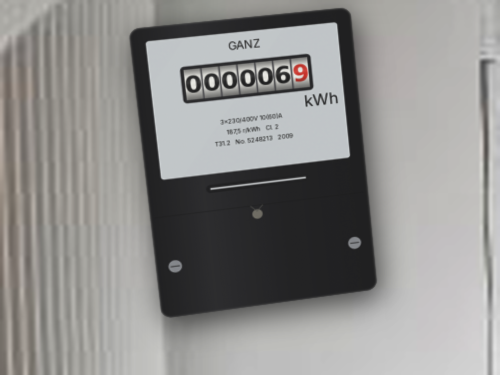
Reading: value=6.9 unit=kWh
